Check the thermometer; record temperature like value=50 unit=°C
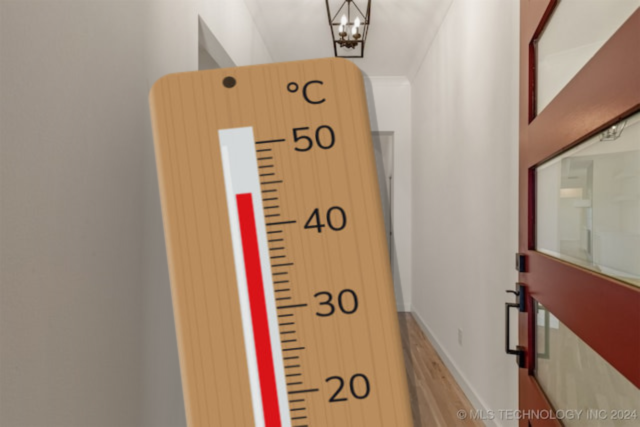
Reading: value=44 unit=°C
